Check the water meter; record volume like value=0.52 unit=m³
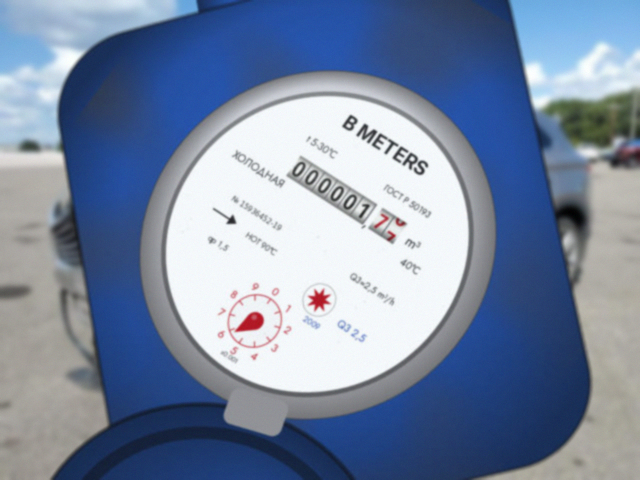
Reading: value=1.765 unit=m³
